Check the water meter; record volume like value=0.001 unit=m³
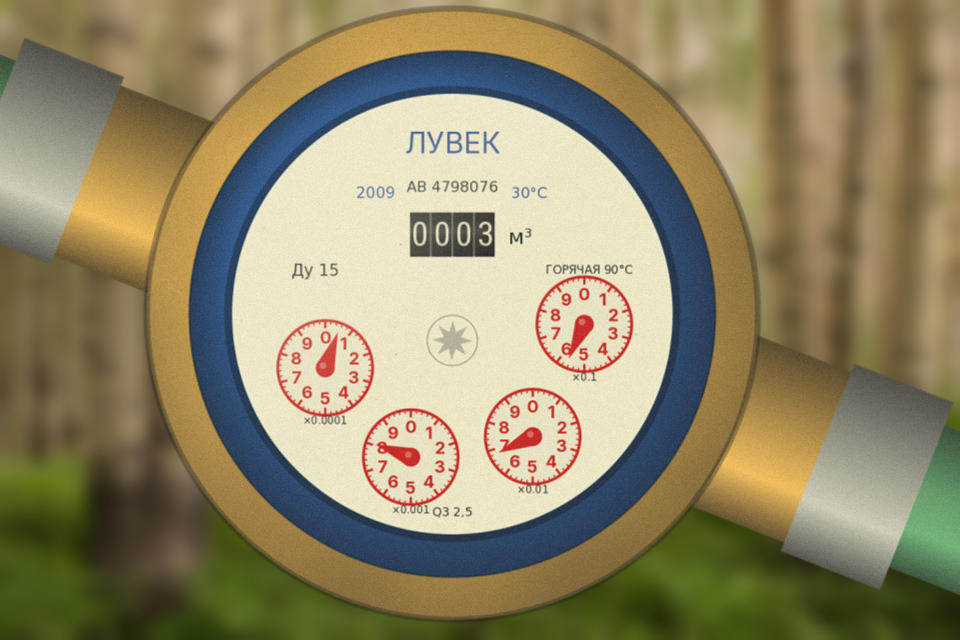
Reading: value=3.5680 unit=m³
